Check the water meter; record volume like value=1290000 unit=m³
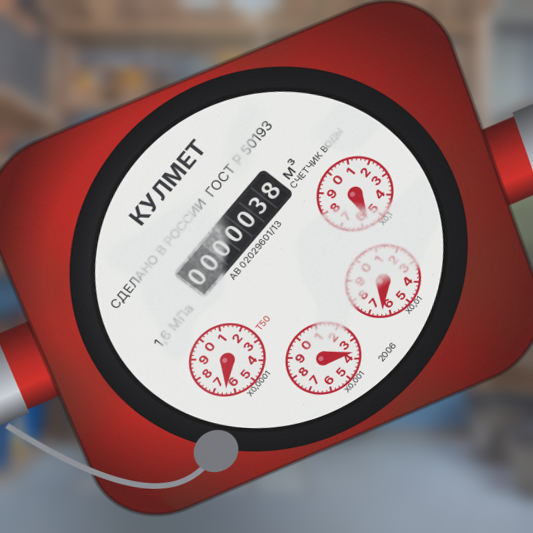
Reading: value=38.5636 unit=m³
